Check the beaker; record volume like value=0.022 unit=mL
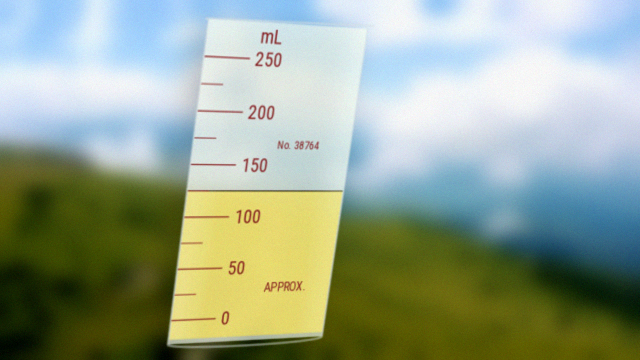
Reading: value=125 unit=mL
